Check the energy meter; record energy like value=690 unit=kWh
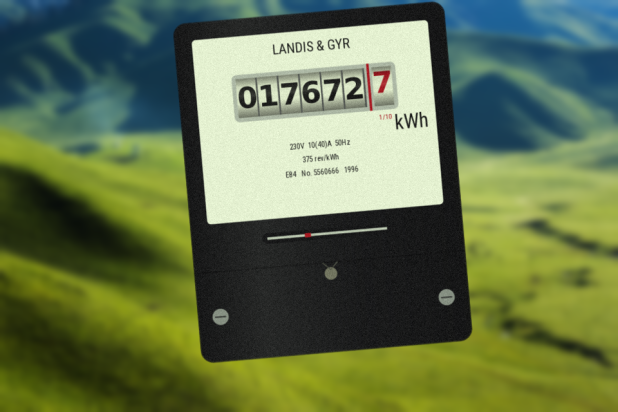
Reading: value=17672.7 unit=kWh
